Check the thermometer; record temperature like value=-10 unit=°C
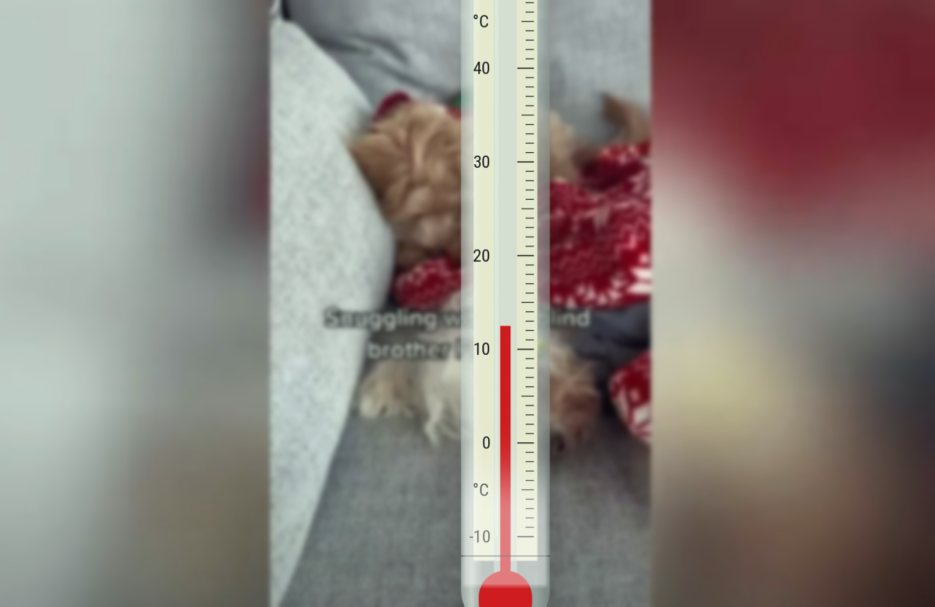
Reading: value=12.5 unit=°C
